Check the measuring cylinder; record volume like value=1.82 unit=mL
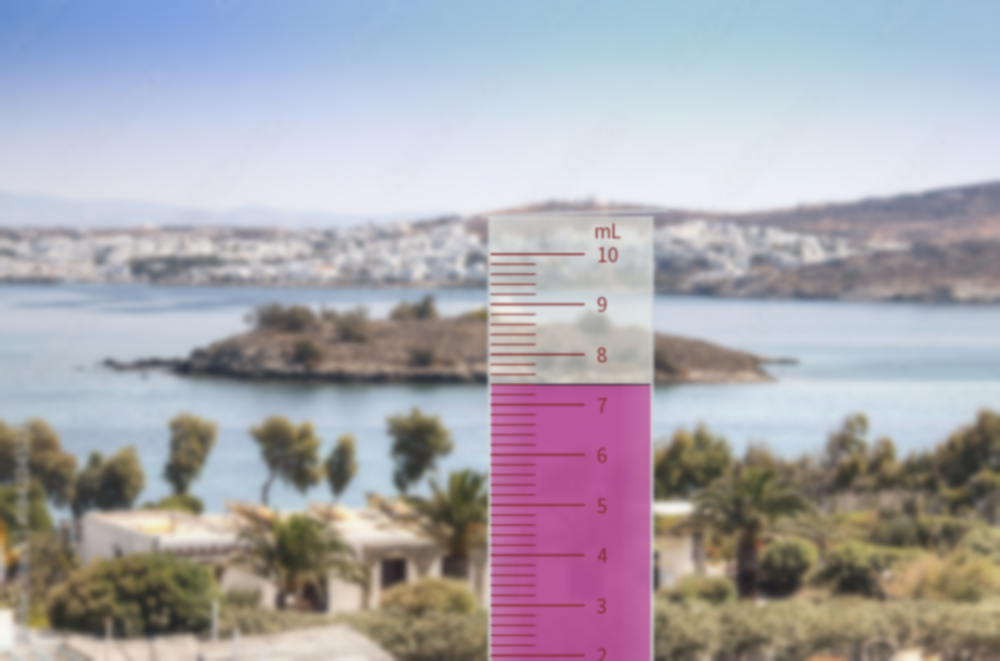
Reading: value=7.4 unit=mL
